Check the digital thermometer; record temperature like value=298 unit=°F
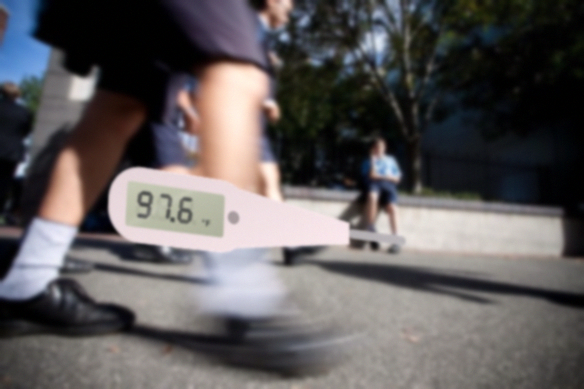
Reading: value=97.6 unit=°F
